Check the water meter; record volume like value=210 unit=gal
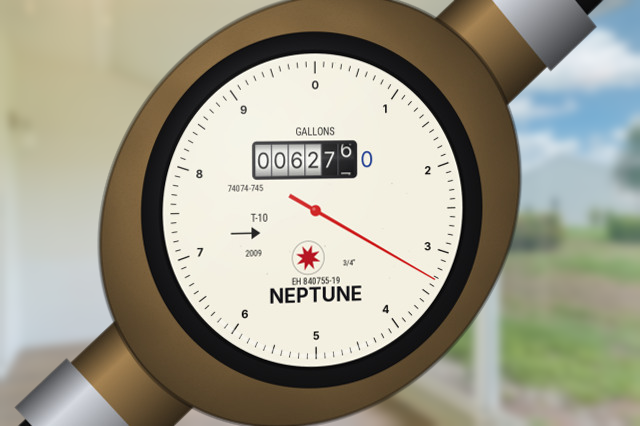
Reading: value=62763.3 unit=gal
